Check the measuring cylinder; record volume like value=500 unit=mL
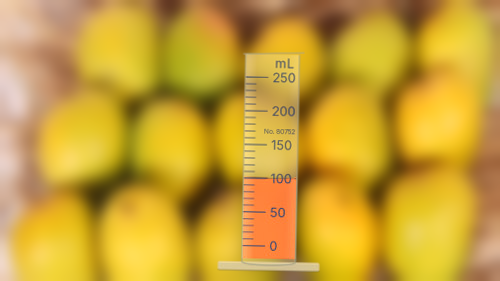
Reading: value=100 unit=mL
